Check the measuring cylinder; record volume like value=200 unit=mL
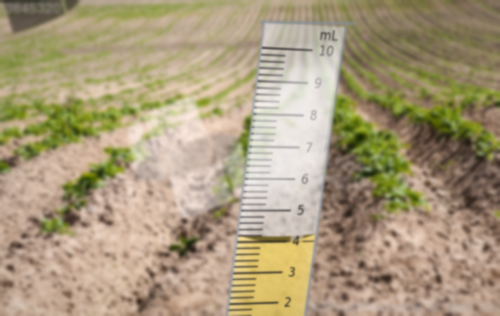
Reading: value=4 unit=mL
